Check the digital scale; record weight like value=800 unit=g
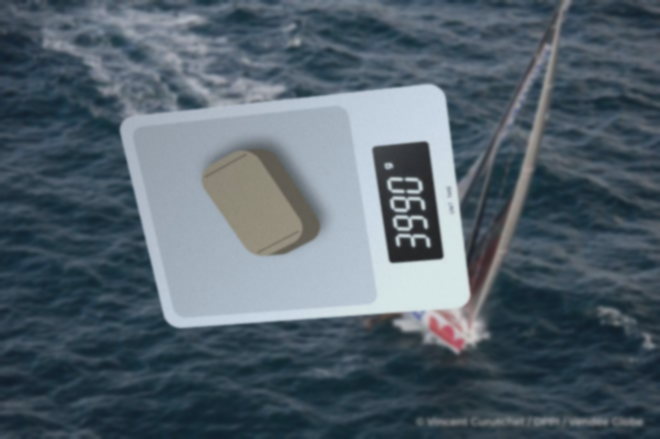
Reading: value=3990 unit=g
